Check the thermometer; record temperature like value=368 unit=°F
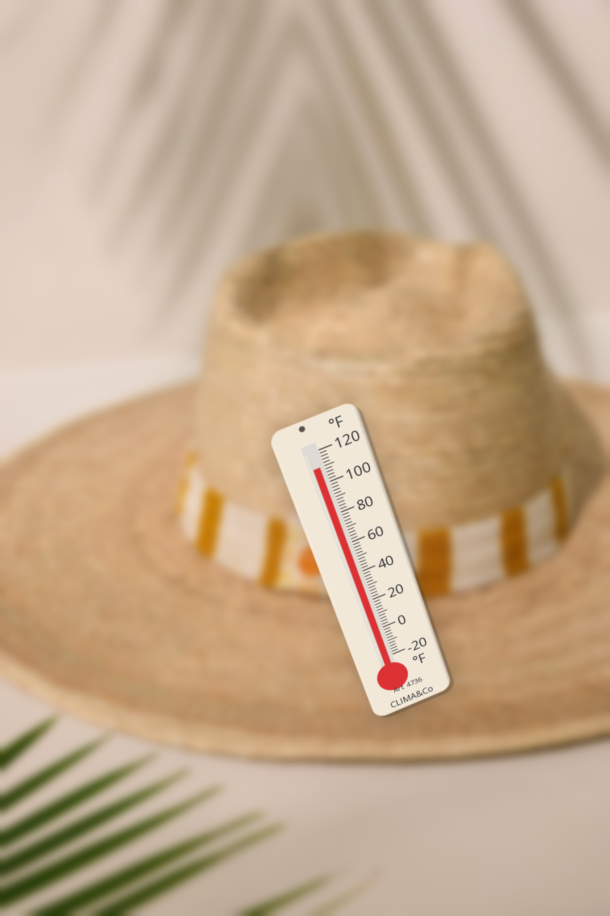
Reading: value=110 unit=°F
